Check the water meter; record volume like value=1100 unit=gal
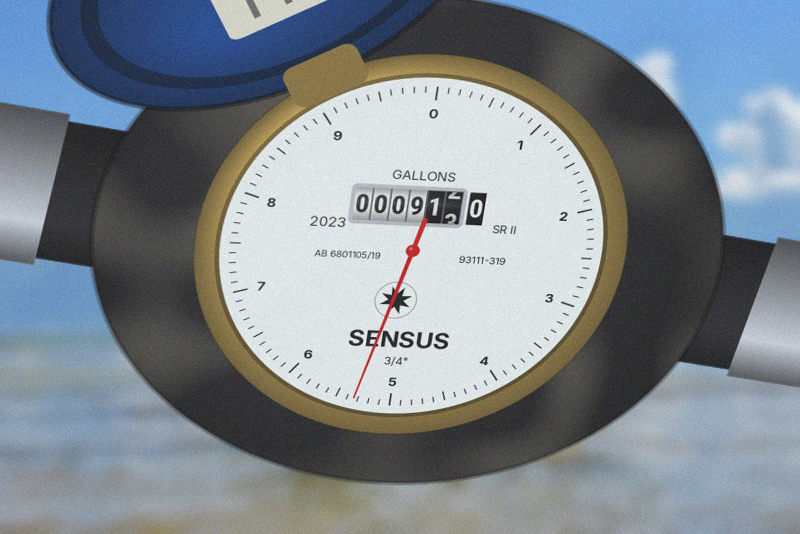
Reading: value=9125.3 unit=gal
